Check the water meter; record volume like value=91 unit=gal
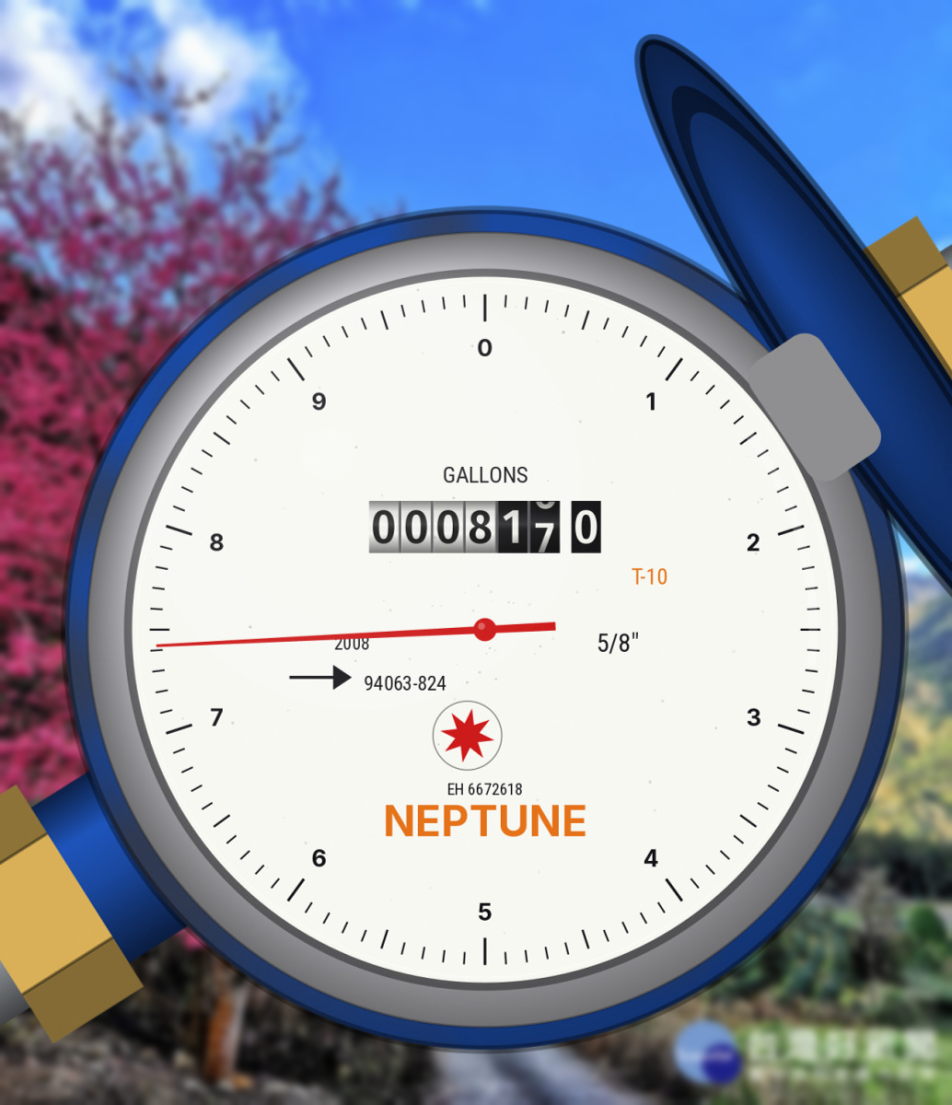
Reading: value=8167.4 unit=gal
